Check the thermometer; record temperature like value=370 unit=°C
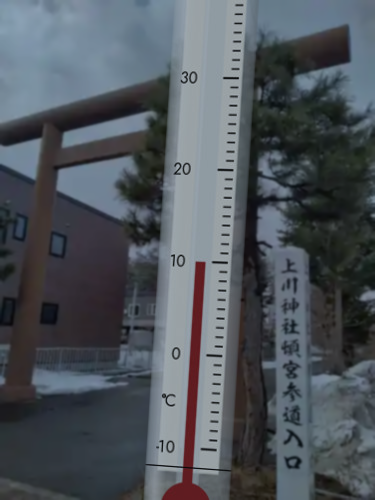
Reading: value=10 unit=°C
